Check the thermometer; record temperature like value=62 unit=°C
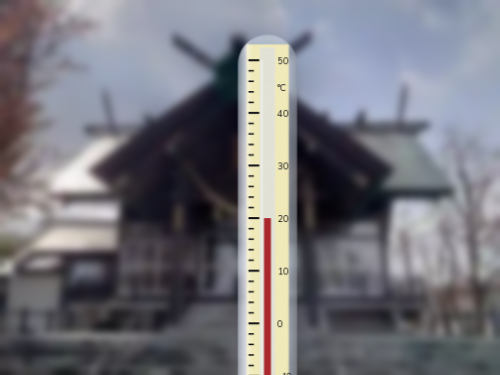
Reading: value=20 unit=°C
